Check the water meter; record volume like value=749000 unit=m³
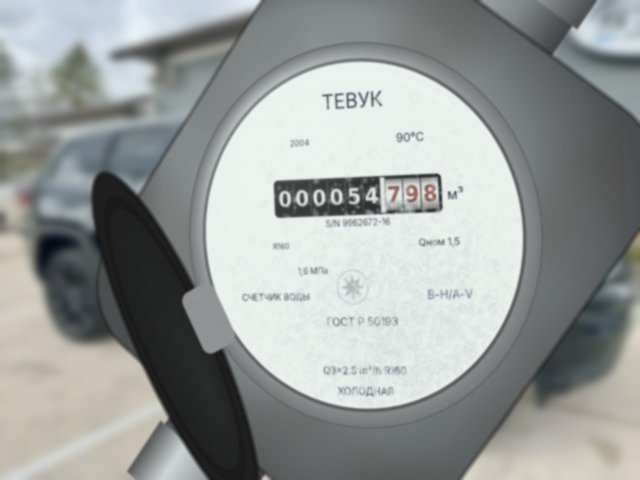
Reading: value=54.798 unit=m³
